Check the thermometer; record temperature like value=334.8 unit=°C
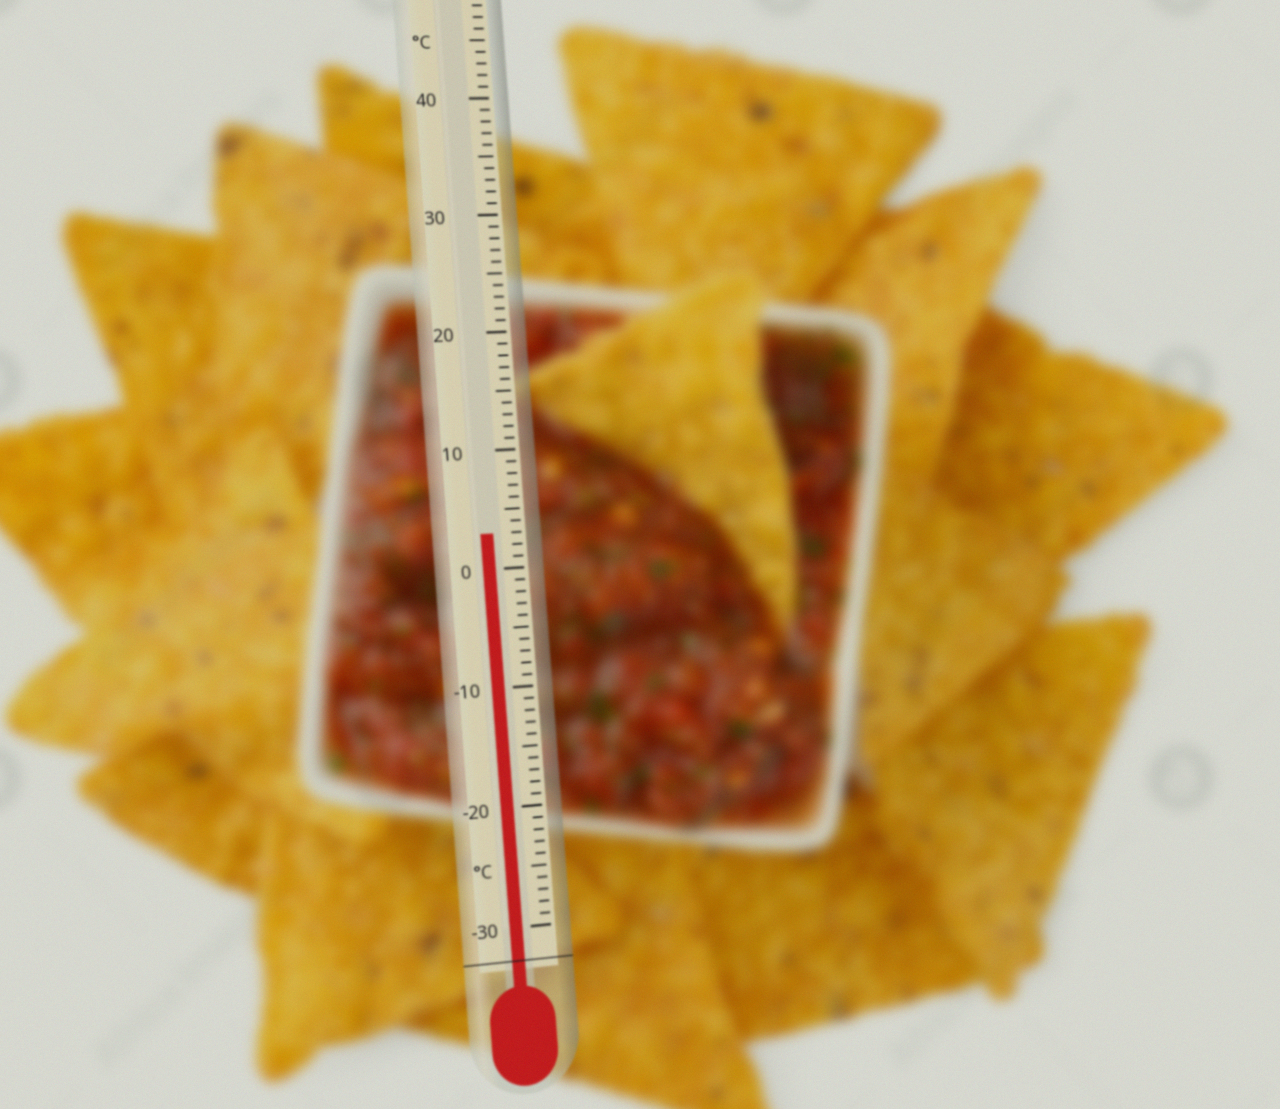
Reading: value=3 unit=°C
